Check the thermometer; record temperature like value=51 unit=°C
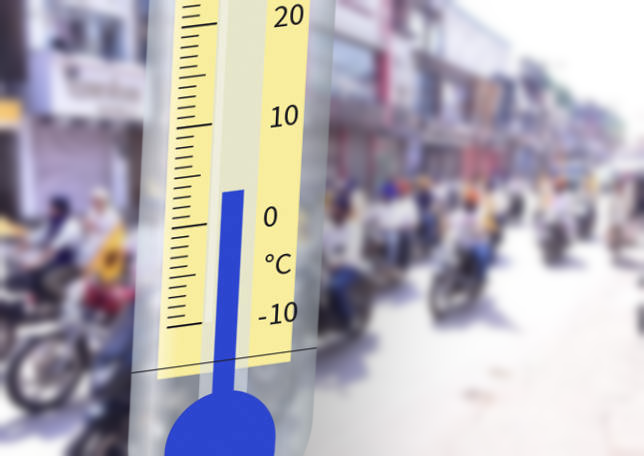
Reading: value=3 unit=°C
